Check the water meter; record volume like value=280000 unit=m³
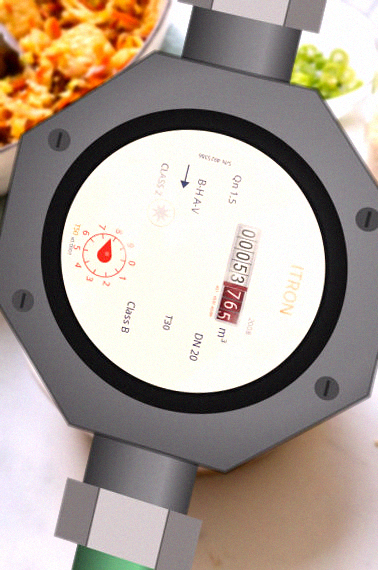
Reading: value=53.7647 unit=m³
